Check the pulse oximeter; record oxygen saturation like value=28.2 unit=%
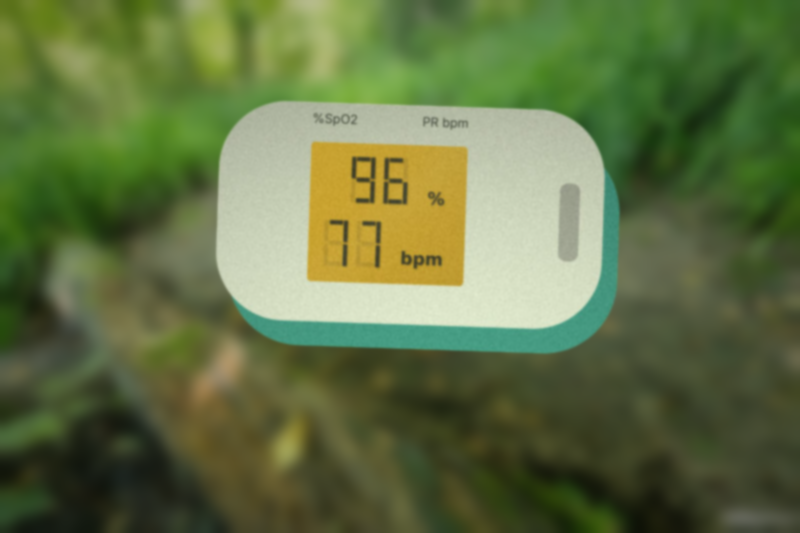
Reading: value=96 unit=%
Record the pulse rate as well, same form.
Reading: value=77 unit=bpm
